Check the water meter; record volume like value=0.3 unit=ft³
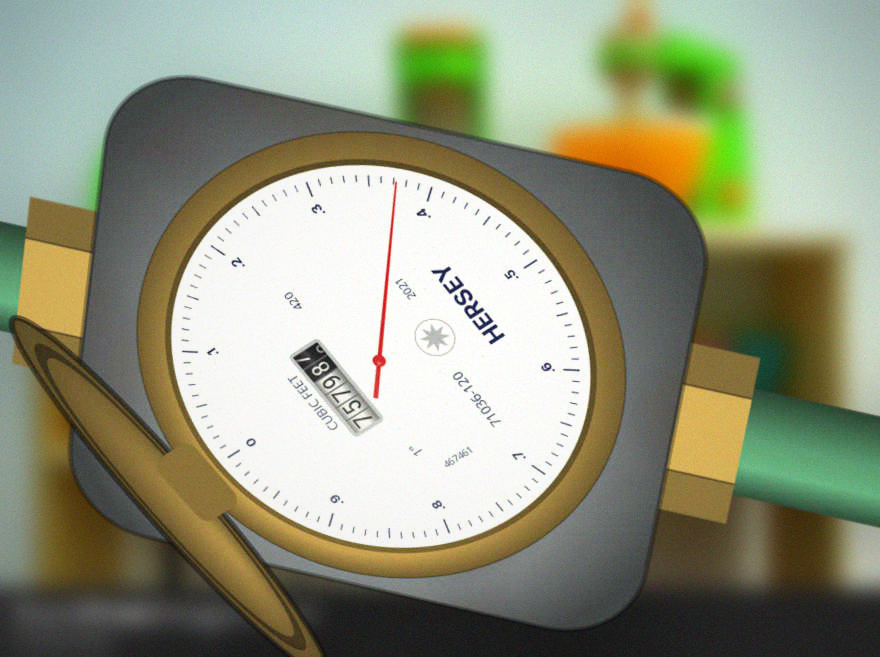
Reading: value=757987.37 unit=ft³
